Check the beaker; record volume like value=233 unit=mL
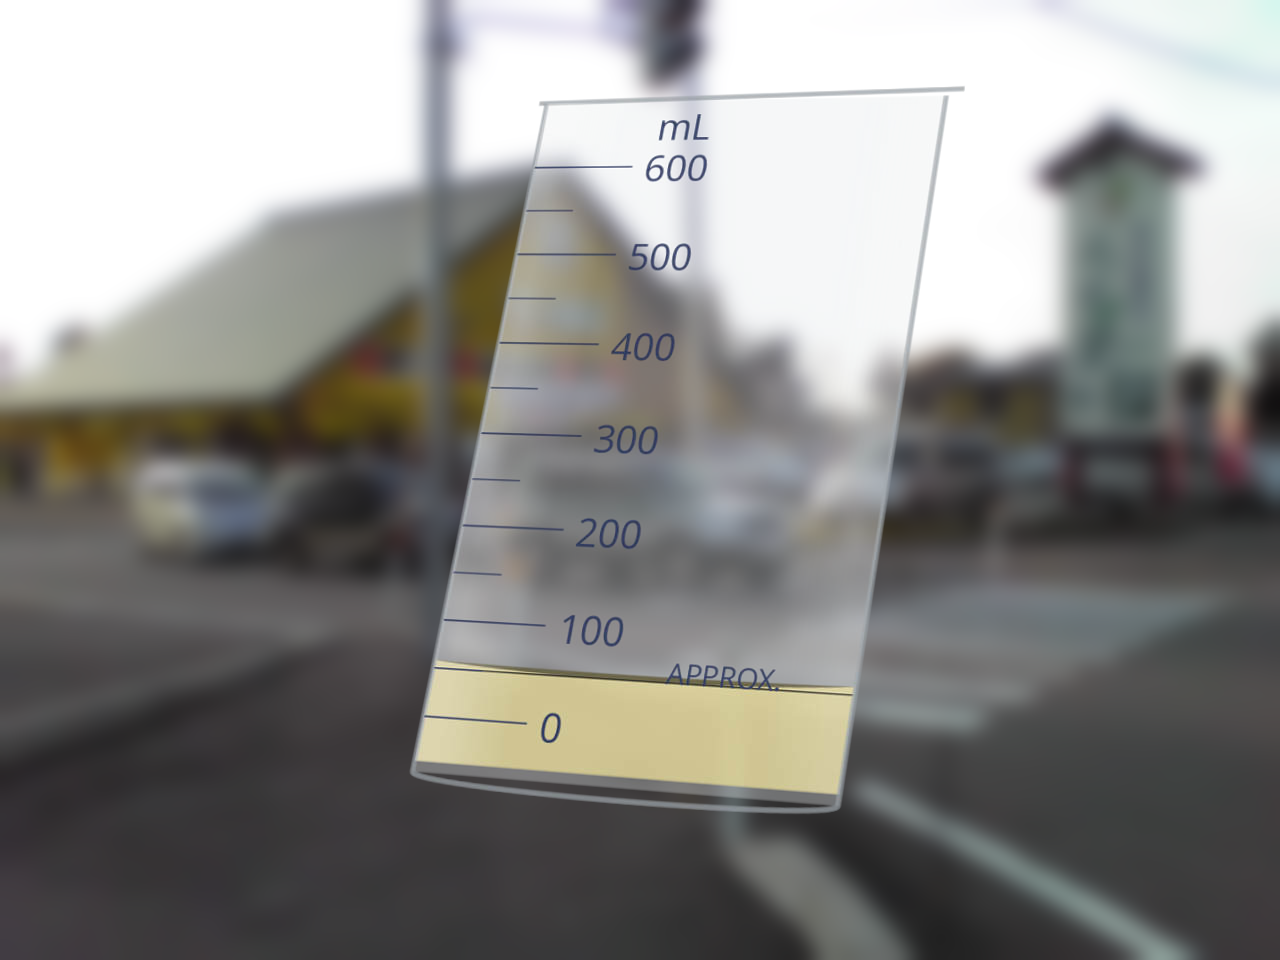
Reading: value=50 unit=mL
